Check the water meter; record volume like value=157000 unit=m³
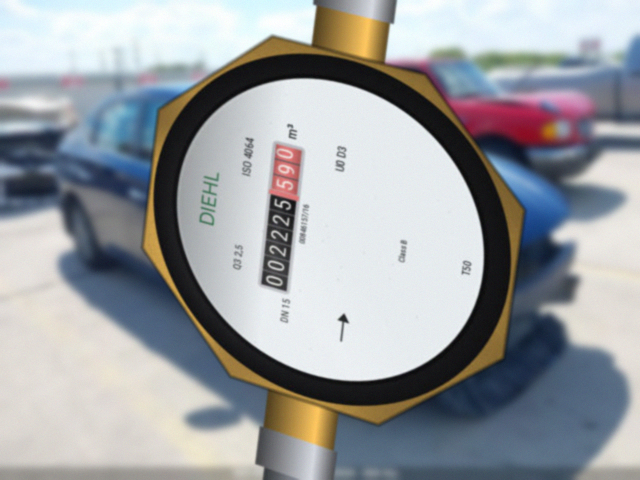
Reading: value=2225.590 unit=m³
